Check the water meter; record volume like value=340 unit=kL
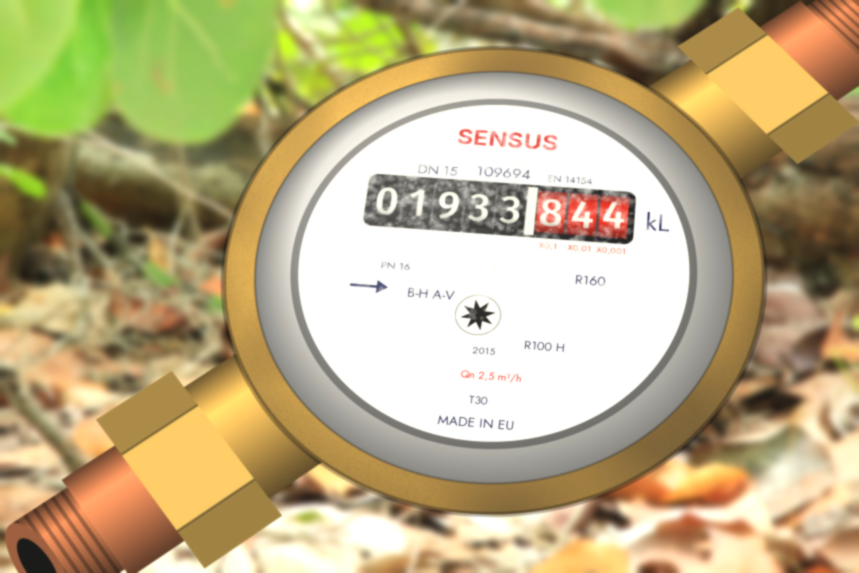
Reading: value=1933.844 unit=kL
